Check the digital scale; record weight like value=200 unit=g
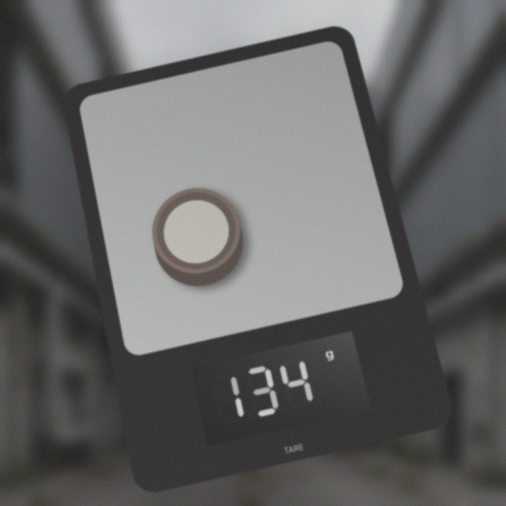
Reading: value=134 unit=g
